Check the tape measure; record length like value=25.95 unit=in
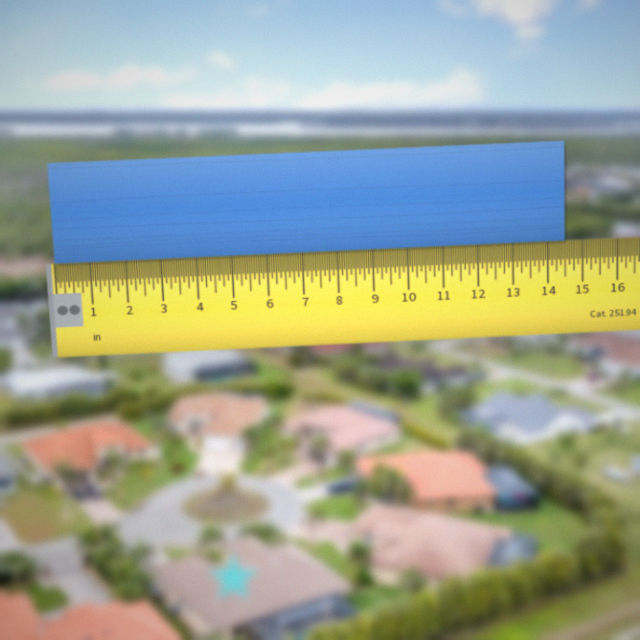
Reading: value=14.5 unit=in
